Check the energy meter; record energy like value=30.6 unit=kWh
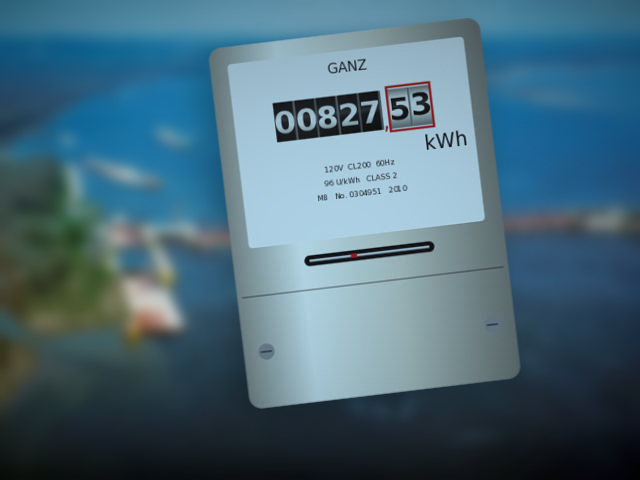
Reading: value=827.53 unit=kWh
